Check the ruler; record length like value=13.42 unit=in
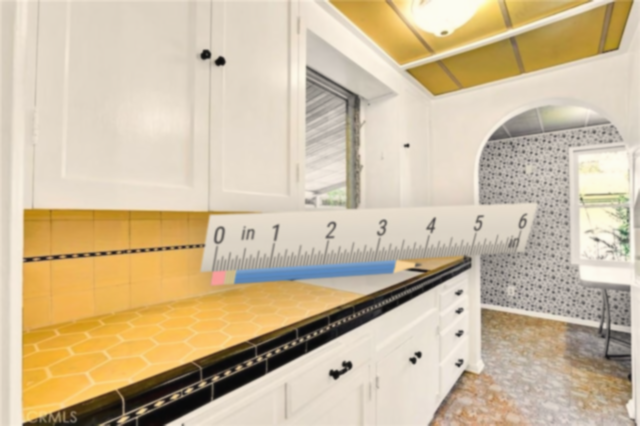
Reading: value=4 unit=in
